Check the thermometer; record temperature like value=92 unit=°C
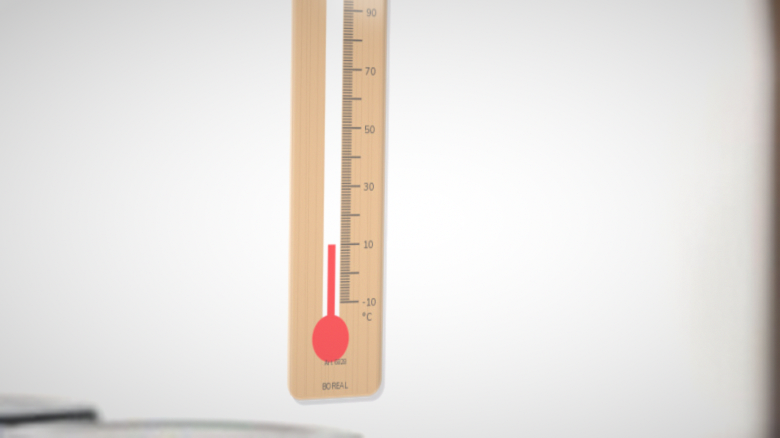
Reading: value=10 unit=°C
